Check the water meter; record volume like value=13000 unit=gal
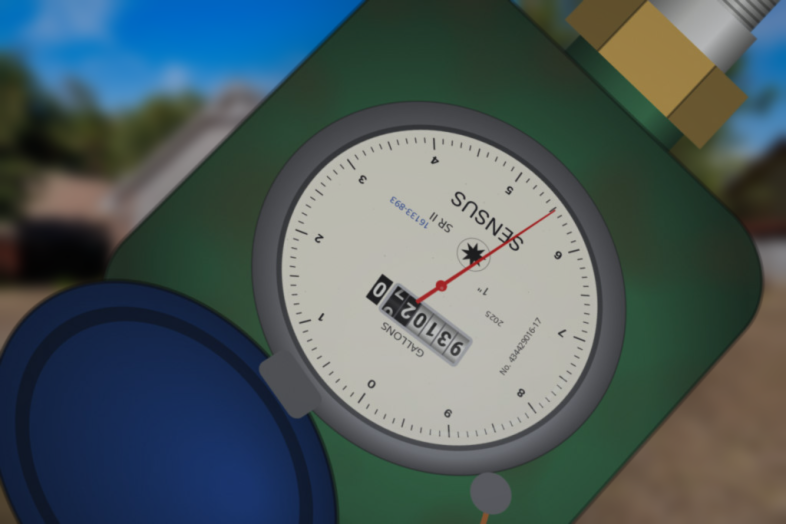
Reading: value=9310265.5 unit=gal
